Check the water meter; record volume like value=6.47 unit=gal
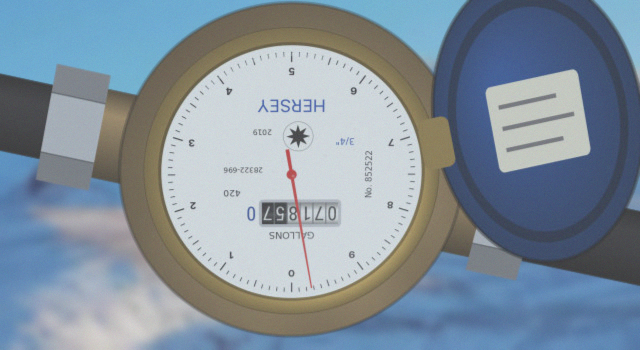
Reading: value=718569.7 unit=gal
